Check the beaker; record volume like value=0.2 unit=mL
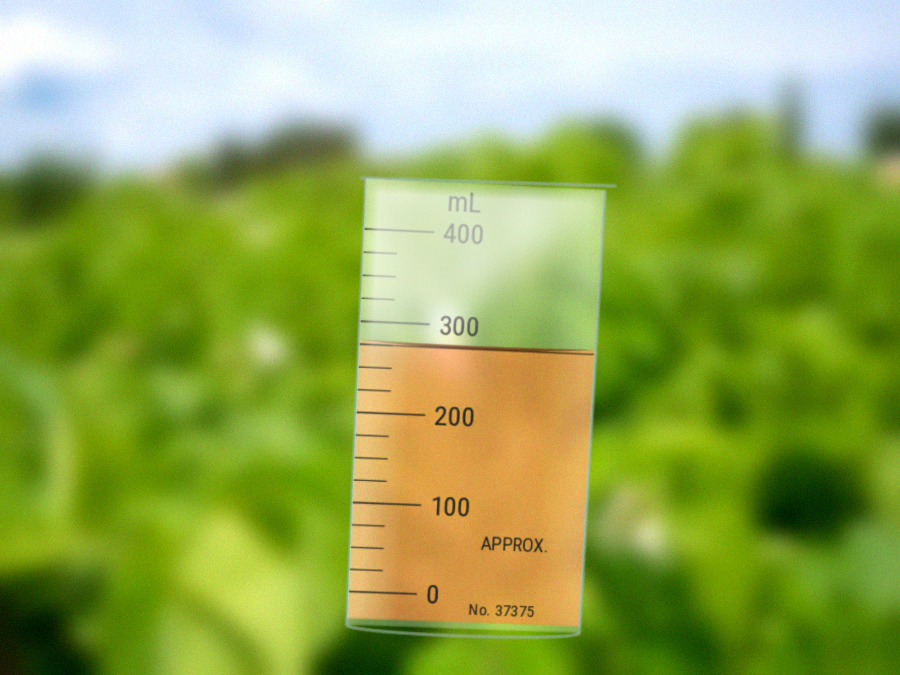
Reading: value=275 unit=mL
